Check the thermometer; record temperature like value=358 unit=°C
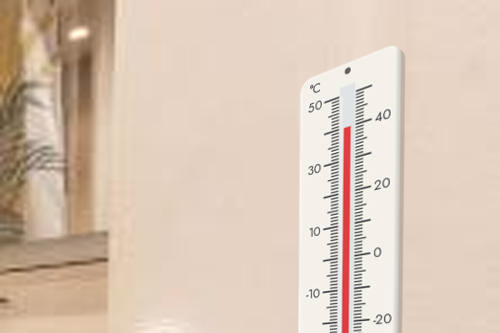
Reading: value=40 unit=°C
